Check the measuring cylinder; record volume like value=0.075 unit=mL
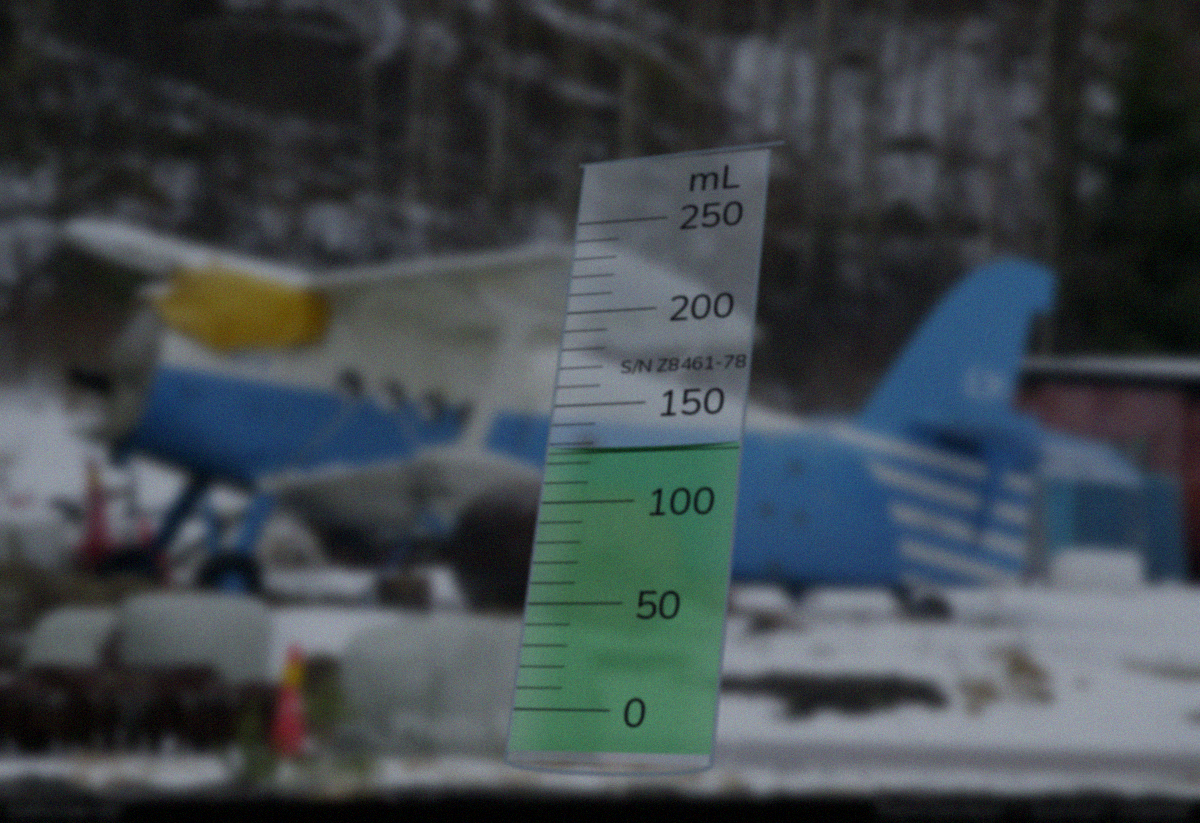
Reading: value=125 unit=mL
